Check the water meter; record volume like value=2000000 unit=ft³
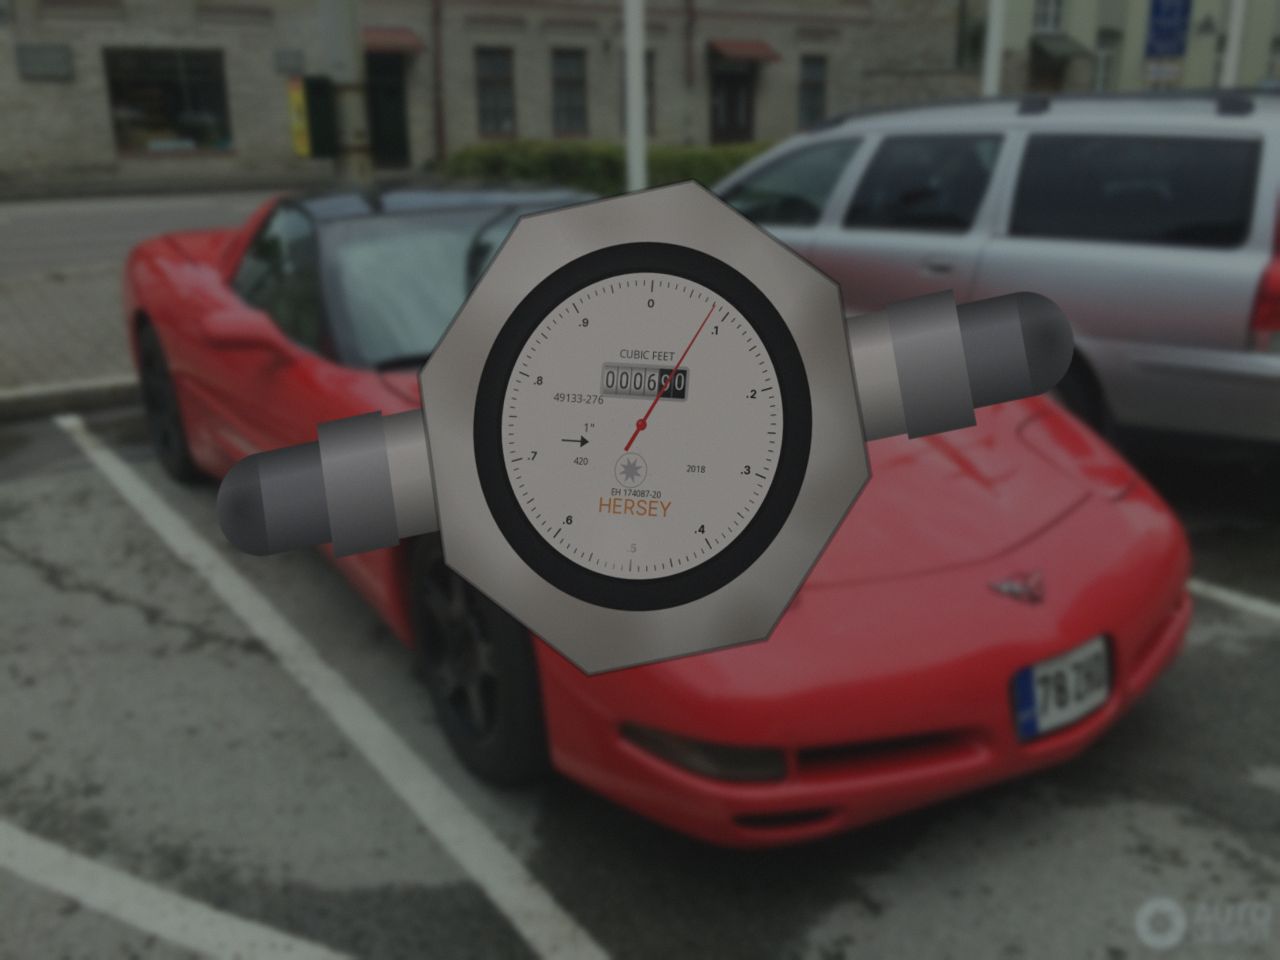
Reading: value=690.08 unit=ft³
